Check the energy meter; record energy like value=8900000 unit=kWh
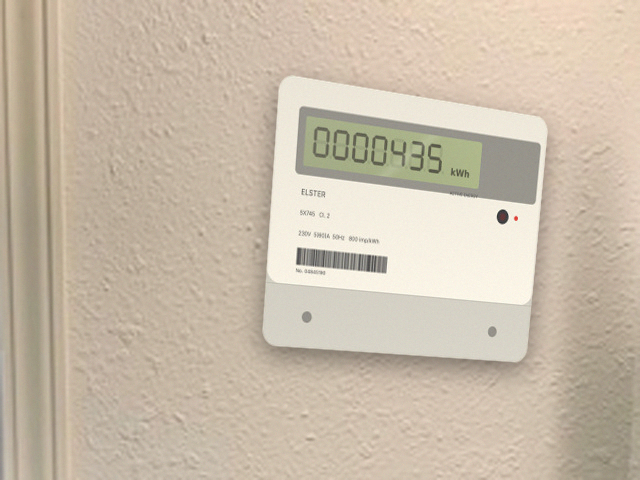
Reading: value=435 unit=kWh
